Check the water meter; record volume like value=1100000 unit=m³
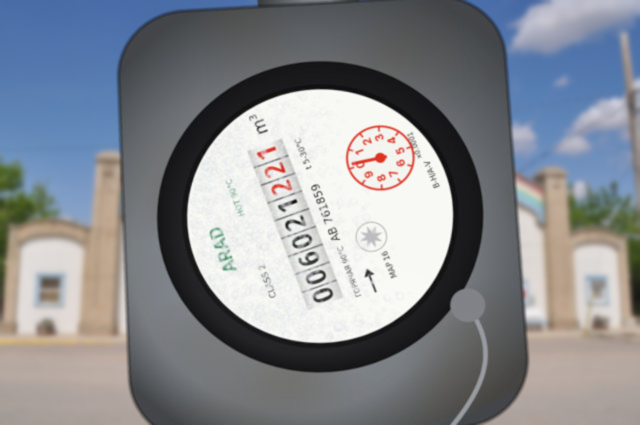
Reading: value=6021.2210 unit=m³
